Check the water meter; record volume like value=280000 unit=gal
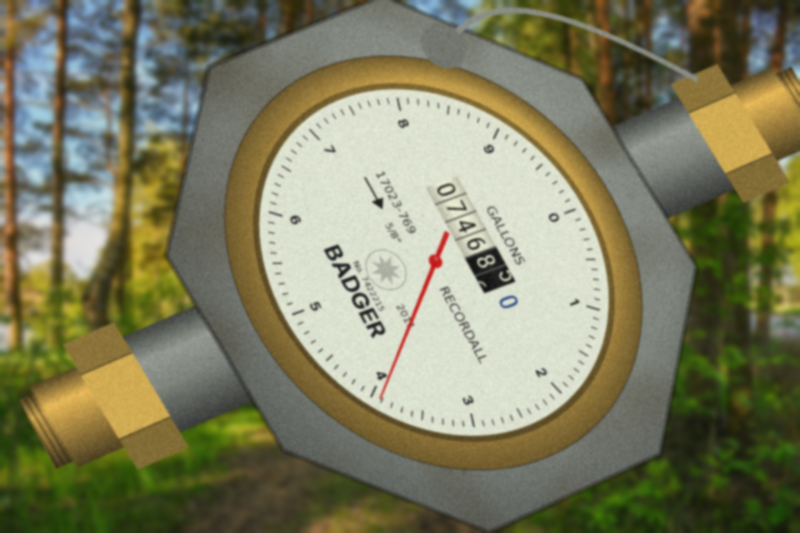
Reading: value=746853.9 unit=gal
